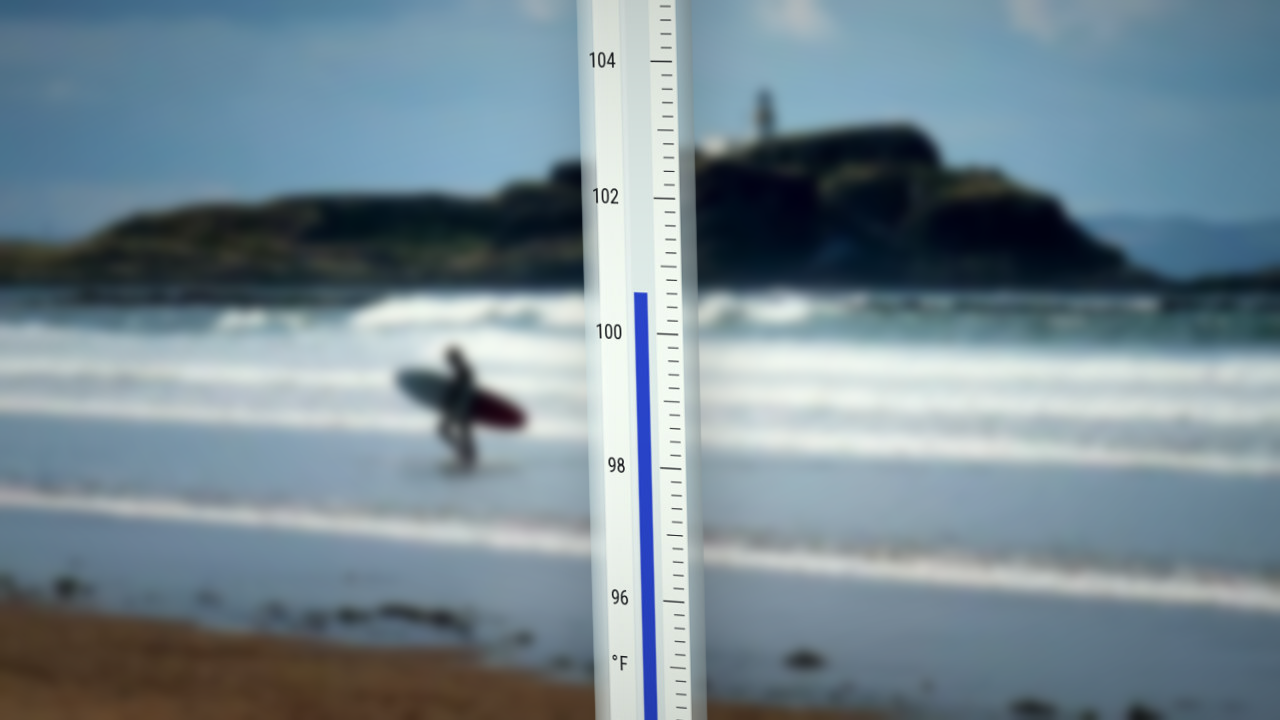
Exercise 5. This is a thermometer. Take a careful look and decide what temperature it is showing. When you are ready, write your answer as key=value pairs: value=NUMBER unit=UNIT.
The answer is value=100.6 unit=°F
